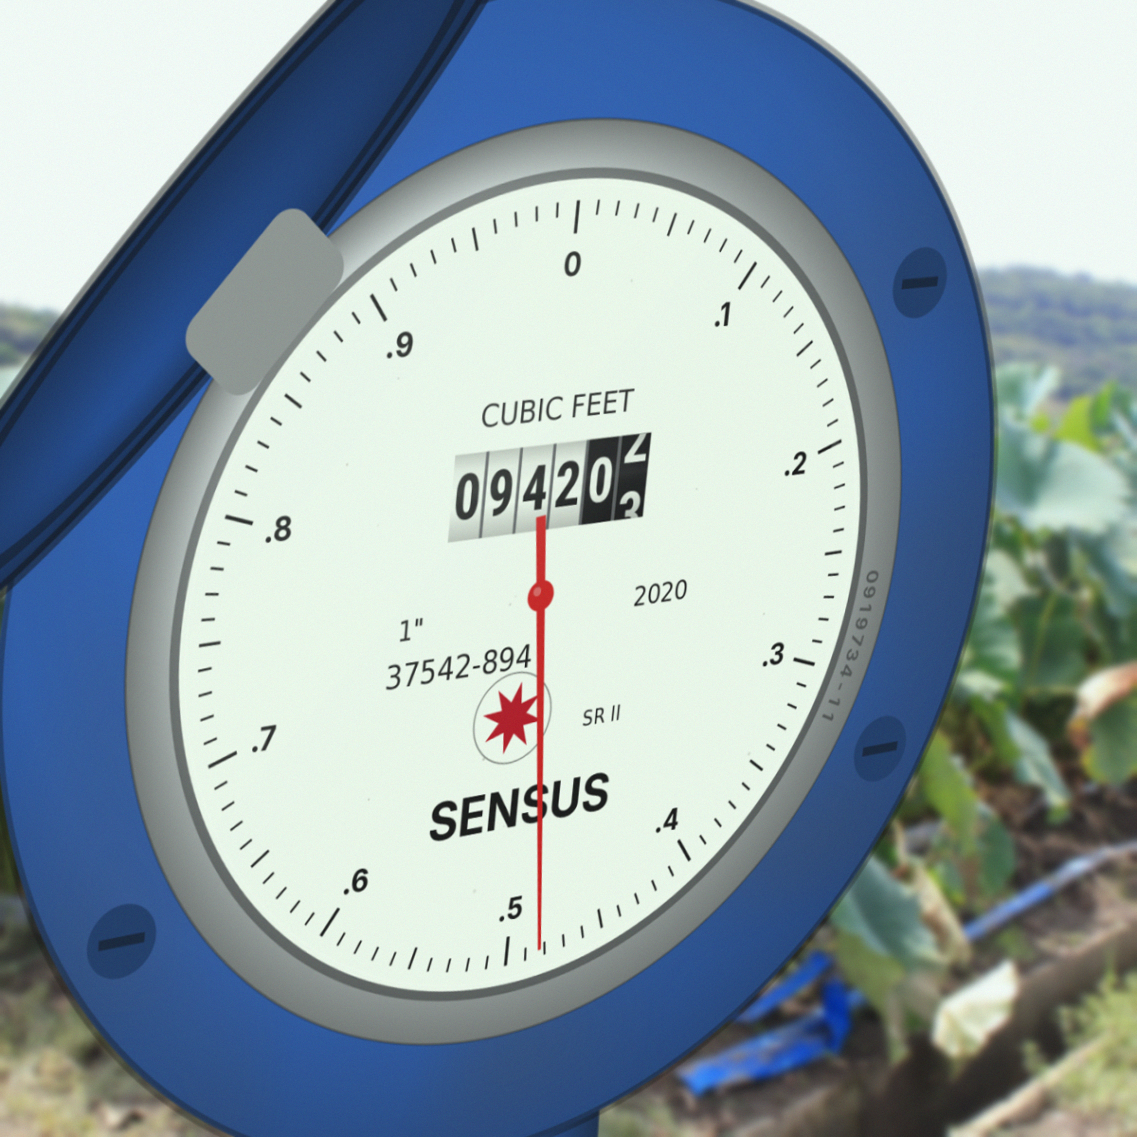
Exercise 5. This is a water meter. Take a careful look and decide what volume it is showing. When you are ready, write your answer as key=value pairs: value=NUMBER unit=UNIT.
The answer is value=94202.48 unit=ft³
